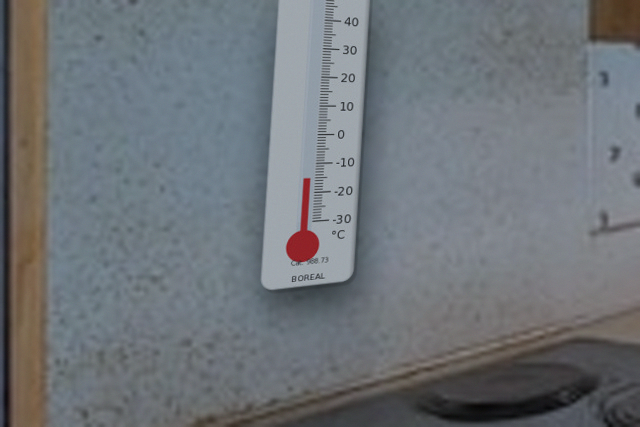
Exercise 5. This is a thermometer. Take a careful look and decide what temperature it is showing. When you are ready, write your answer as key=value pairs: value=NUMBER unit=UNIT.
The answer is value=-15 unit=°C
